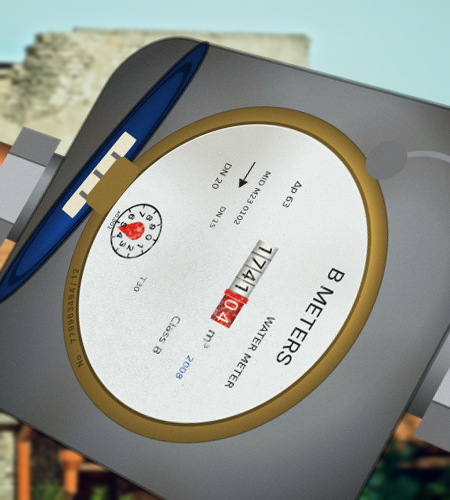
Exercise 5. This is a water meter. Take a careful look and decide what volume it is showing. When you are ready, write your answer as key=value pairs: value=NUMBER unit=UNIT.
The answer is value=1741.044 unit=m³
